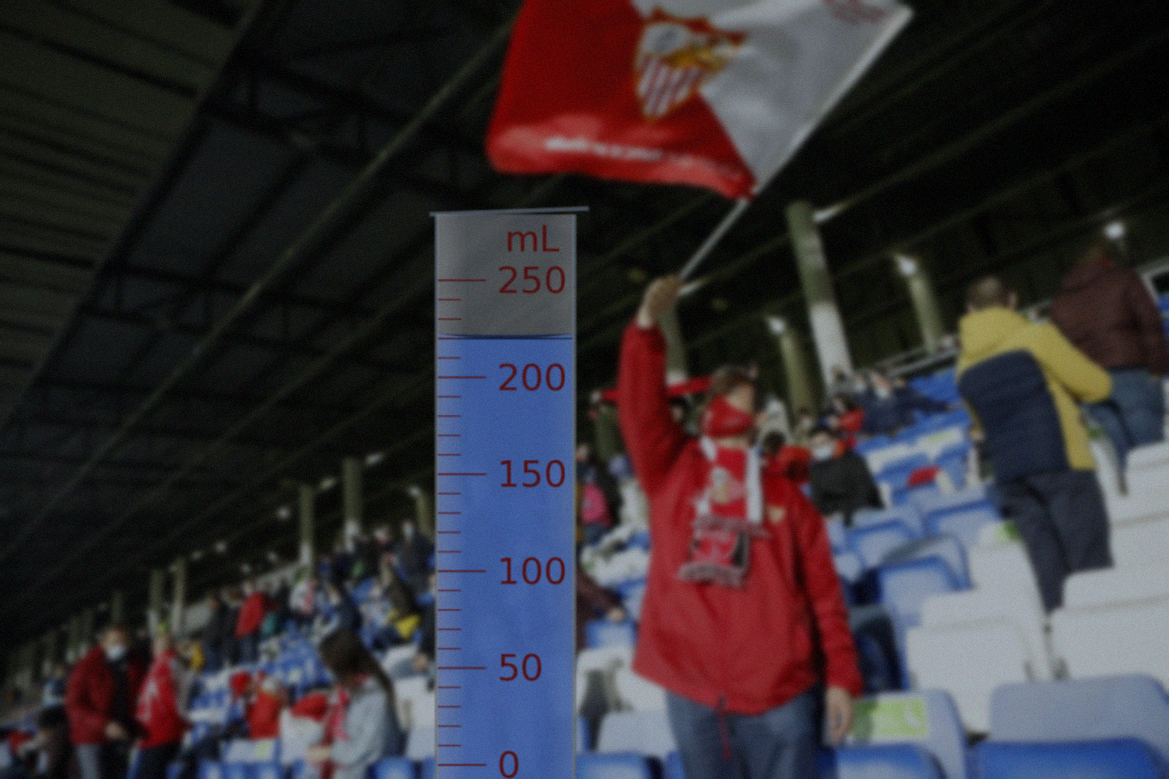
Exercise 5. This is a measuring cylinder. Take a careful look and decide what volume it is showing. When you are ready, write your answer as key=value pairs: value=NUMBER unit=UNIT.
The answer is value=220 unit=mL
